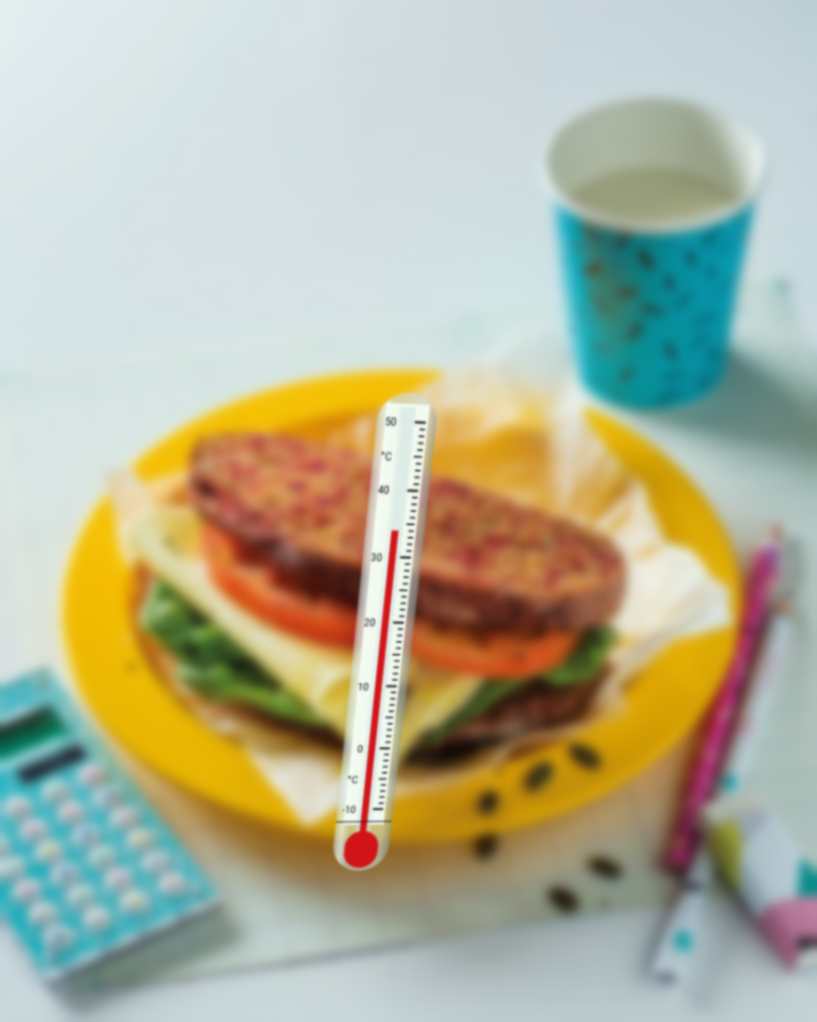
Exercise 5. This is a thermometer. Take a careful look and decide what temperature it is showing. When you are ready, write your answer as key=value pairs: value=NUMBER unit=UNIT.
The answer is value=34 unit=°C
